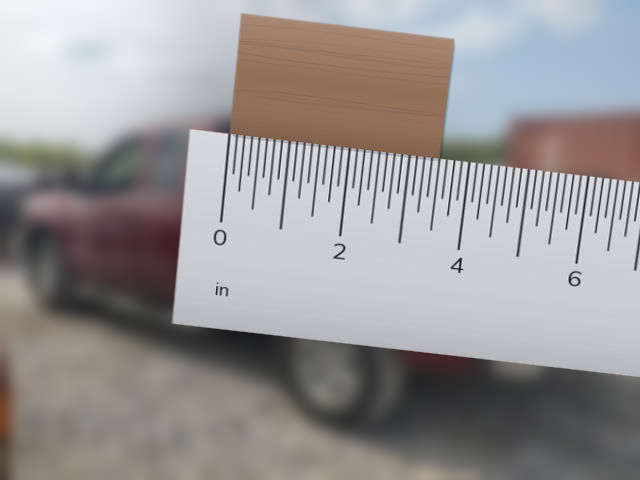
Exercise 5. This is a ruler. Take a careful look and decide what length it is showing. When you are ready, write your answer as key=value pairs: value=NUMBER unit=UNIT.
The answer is value=3.5 unit=in
